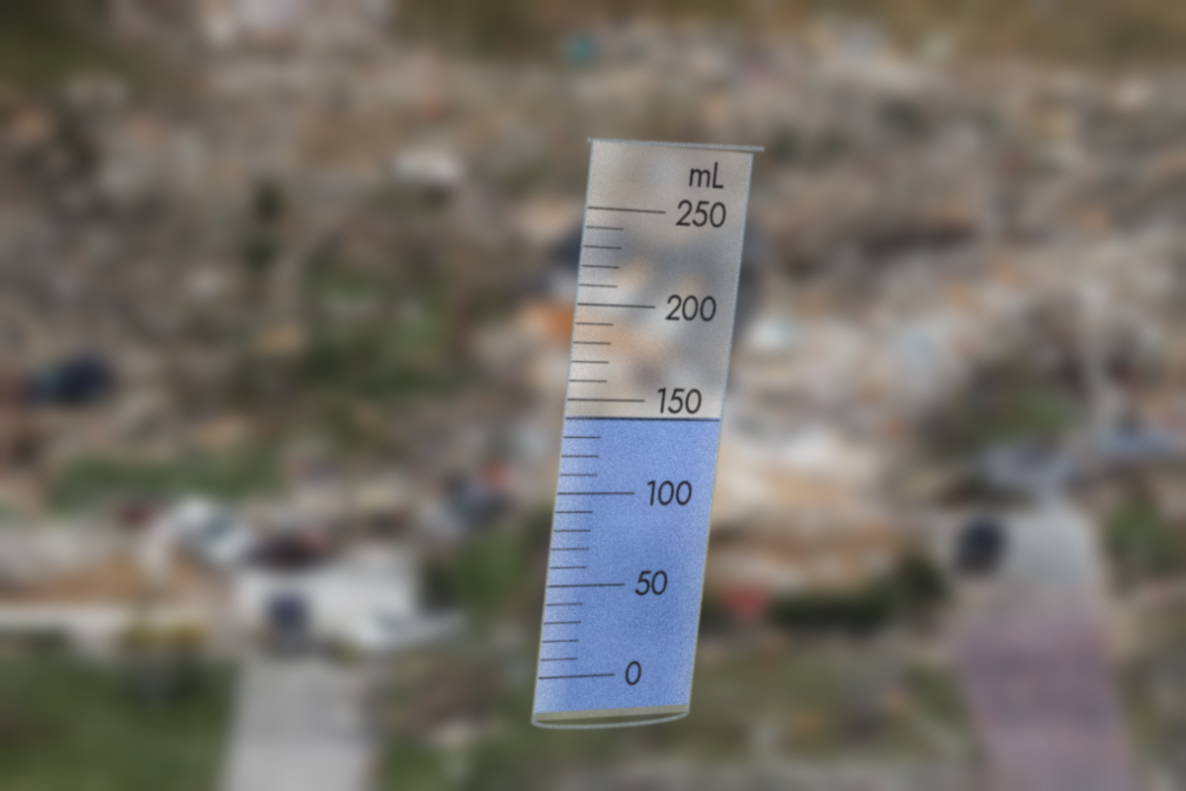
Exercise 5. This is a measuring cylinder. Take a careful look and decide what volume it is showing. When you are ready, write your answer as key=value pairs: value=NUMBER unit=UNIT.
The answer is value=140 unit=mL
